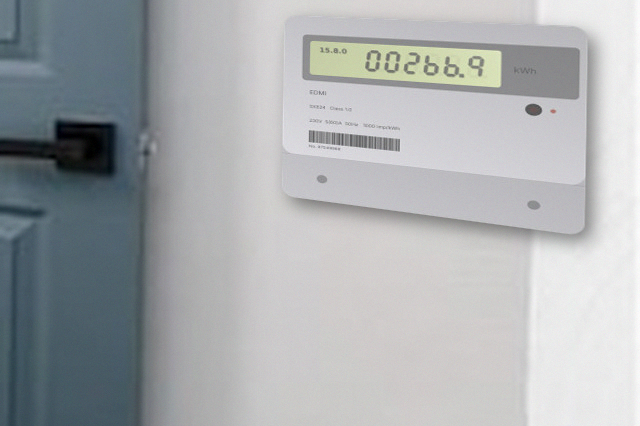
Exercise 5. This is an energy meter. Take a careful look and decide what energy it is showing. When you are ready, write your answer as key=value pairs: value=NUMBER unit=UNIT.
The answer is value=266.9 unit=kWh
